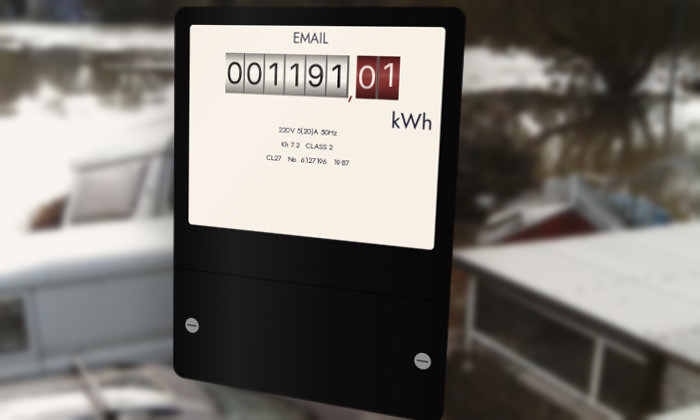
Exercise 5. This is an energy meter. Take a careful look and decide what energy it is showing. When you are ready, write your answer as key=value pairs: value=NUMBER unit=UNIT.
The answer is value=1191.01 unit=kWh
